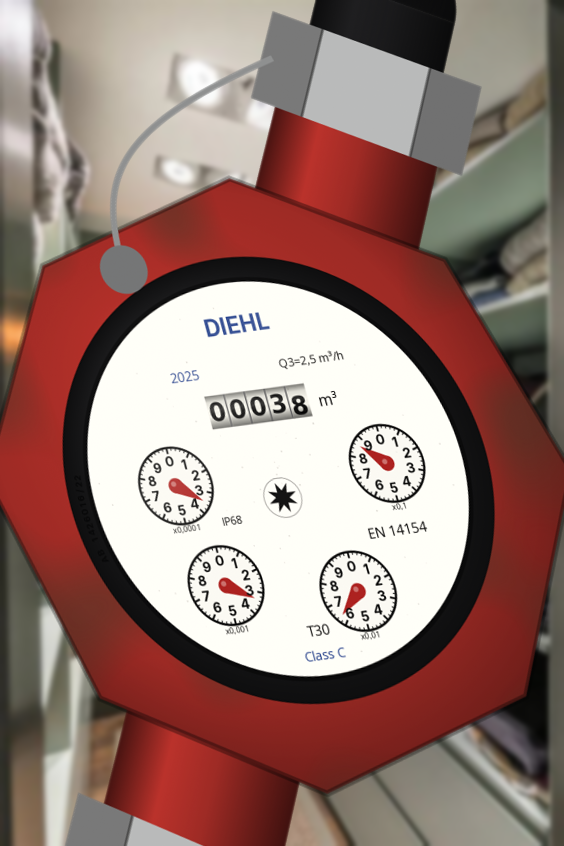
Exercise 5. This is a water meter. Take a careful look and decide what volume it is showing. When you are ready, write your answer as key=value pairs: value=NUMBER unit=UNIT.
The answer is value=37.8633 unit=m³
